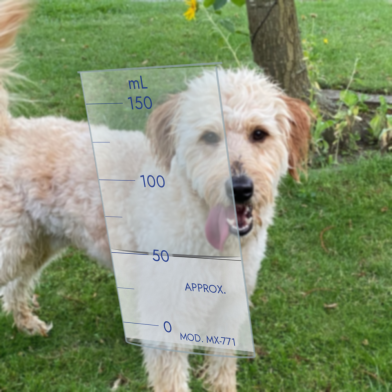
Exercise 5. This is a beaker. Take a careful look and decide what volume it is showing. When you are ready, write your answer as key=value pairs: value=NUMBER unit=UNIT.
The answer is value=50 unit=mL
